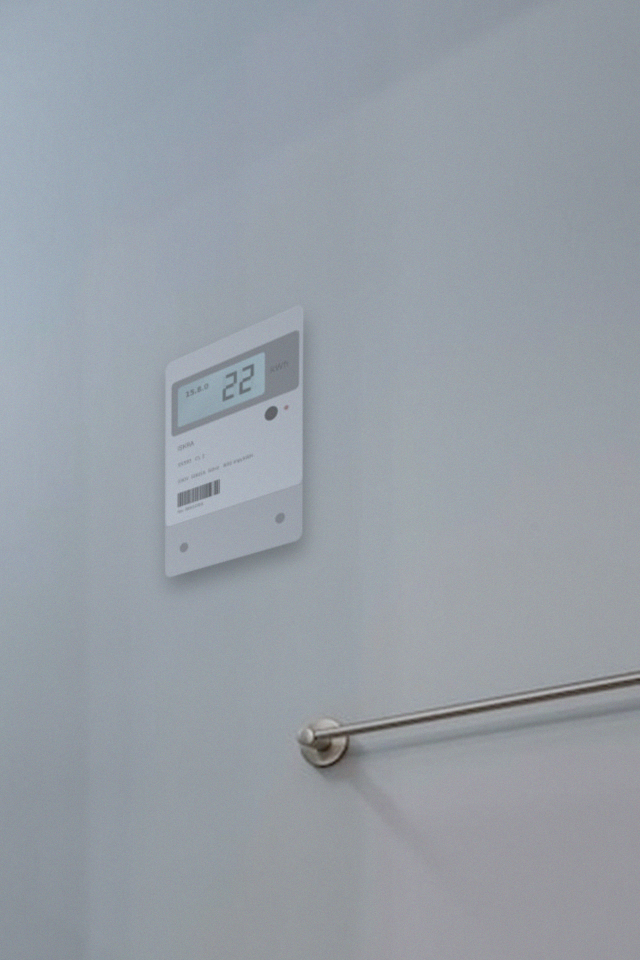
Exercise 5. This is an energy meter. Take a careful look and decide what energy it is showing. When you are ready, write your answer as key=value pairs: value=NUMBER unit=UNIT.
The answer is value=22 unit=kWh
